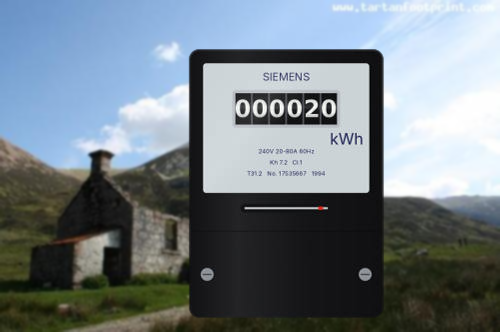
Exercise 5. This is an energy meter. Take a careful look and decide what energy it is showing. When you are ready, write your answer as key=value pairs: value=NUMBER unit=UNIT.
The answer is value=20 unit=kWh
